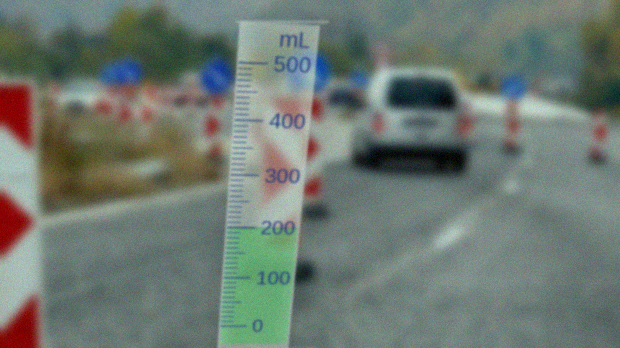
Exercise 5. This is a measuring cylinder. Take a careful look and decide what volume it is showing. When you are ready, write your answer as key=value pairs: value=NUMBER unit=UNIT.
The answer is value=200 unit=mL
